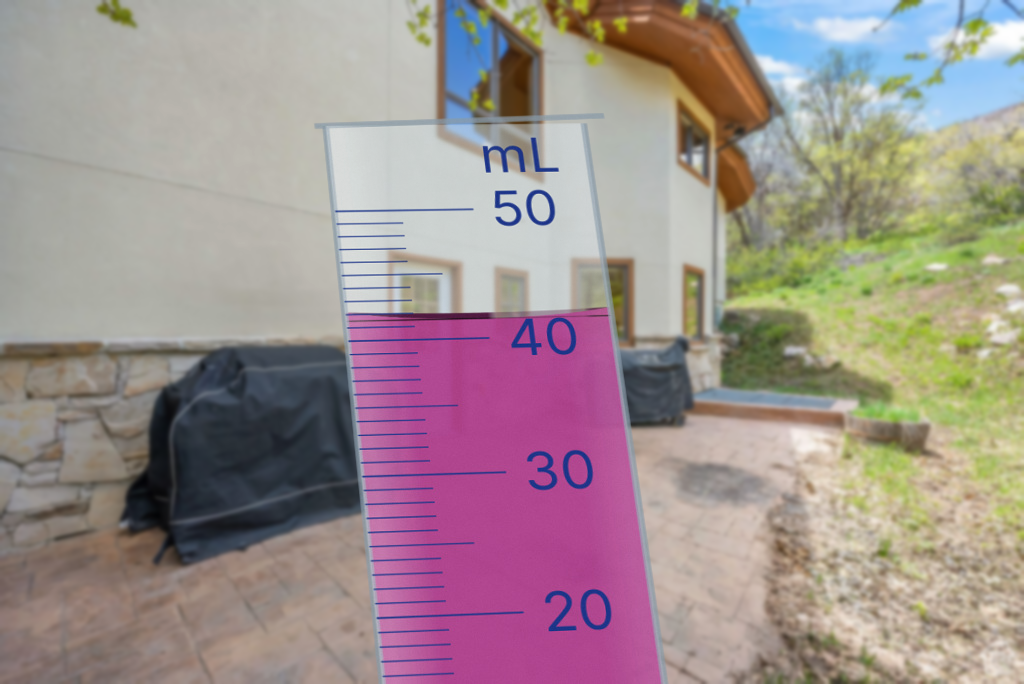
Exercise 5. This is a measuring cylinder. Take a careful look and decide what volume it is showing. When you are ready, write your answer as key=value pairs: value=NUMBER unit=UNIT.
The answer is value=41.5 unit=mL
